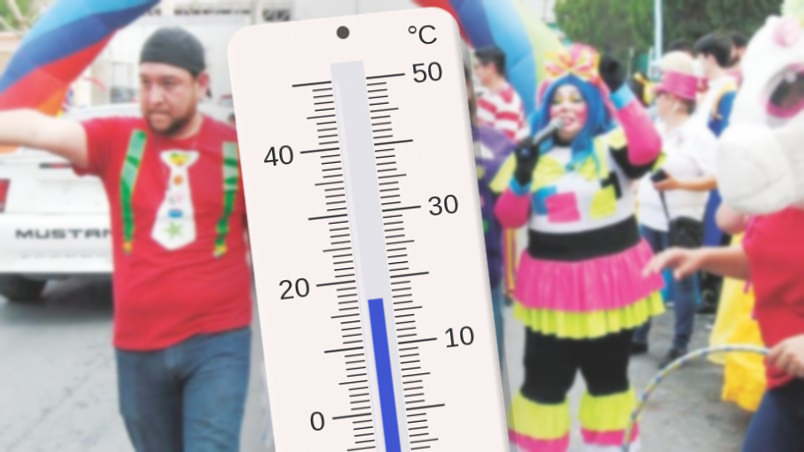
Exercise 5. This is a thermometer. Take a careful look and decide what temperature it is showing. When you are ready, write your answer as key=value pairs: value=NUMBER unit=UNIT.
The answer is value=17 unit=°C
